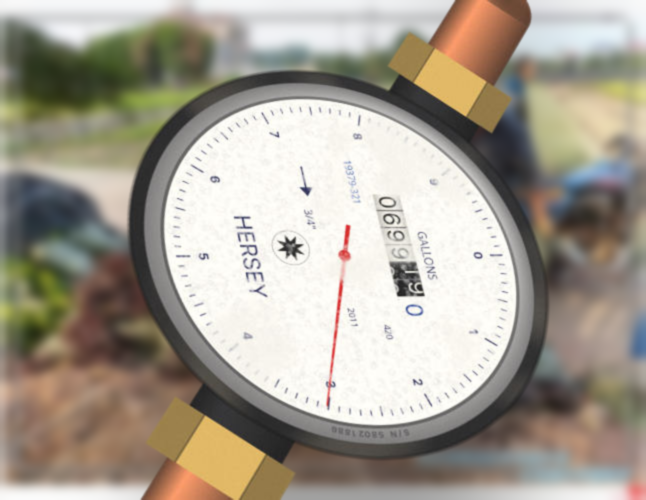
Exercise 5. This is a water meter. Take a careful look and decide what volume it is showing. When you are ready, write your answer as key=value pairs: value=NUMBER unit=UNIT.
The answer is value=699193.0 unit=gal
